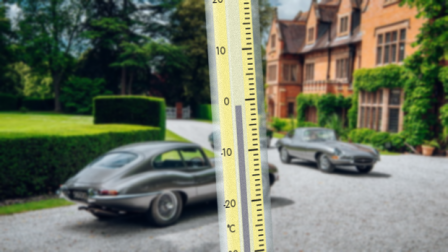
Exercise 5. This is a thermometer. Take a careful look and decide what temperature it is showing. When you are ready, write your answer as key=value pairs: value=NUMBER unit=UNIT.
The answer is value=-1 unit=°C
